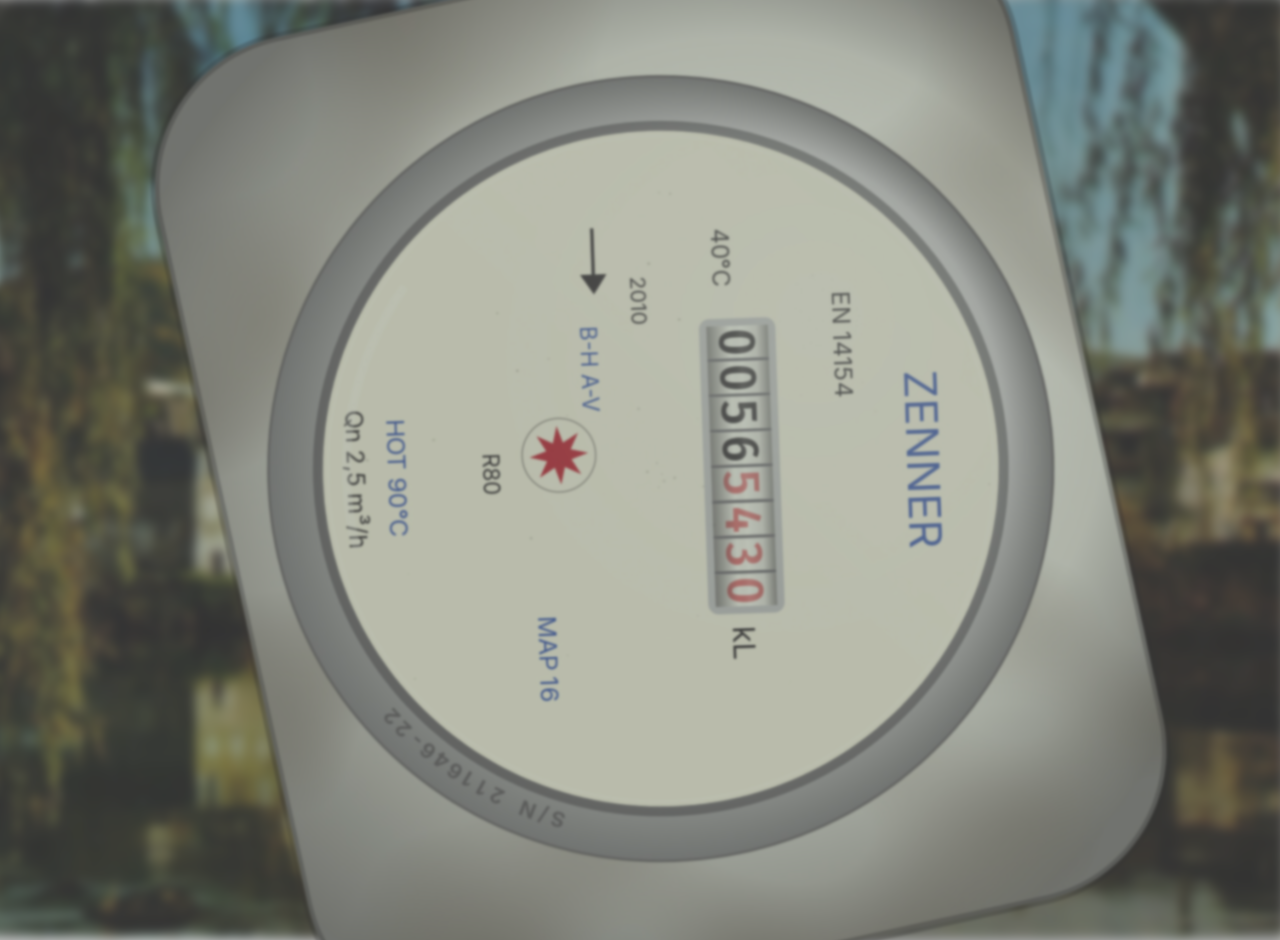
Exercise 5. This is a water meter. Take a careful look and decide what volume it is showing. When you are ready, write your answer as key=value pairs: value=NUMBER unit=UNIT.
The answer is value=56.5430 unit=kL
